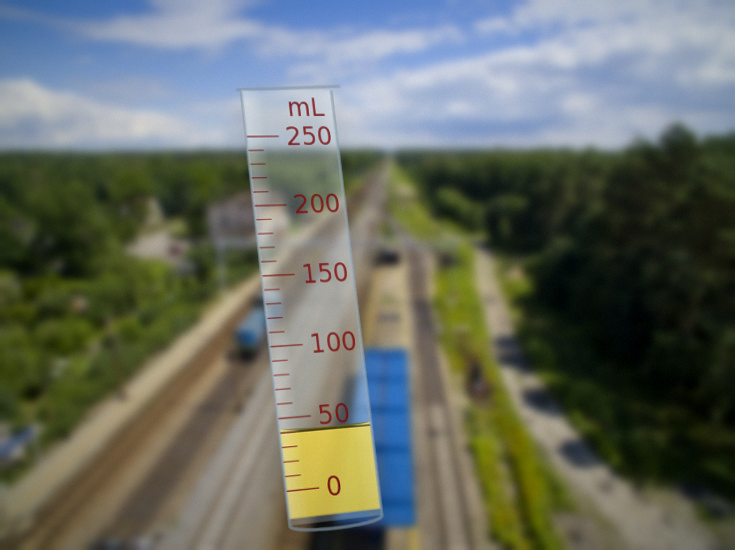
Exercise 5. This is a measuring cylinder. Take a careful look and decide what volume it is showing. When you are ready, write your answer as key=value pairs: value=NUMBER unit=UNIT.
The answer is value=40 unit=mL
